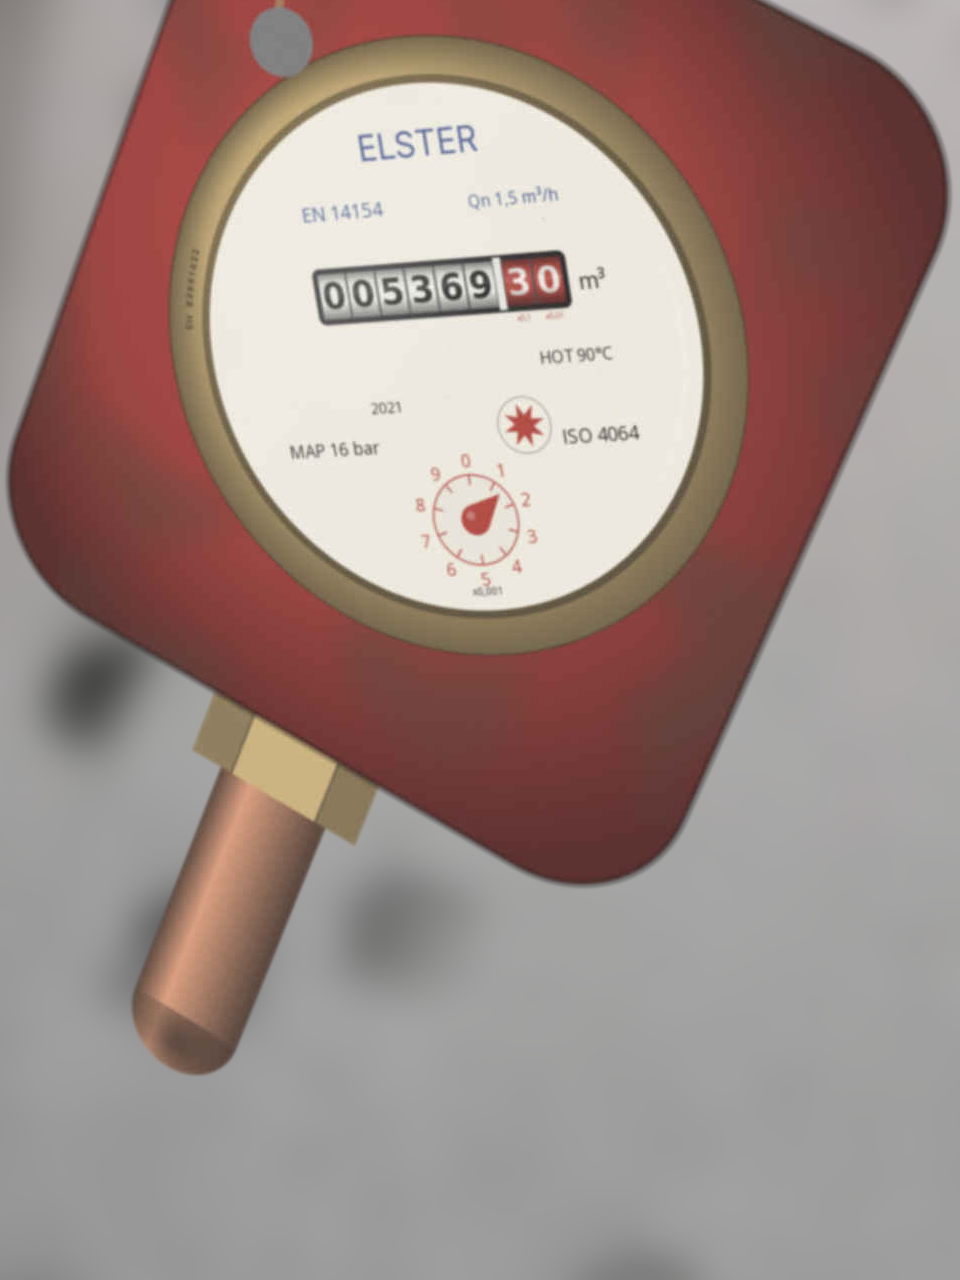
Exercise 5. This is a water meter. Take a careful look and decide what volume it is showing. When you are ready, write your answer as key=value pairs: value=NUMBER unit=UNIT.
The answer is value=5369.301 unit=m³
